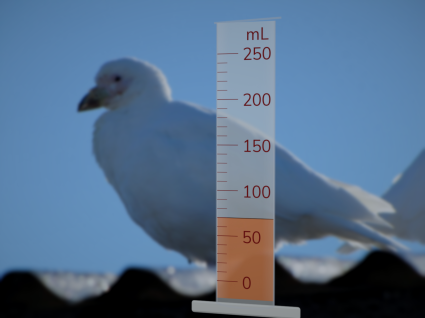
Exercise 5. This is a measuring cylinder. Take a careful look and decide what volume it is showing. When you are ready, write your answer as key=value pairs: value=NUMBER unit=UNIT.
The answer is value=70 unit=mL
